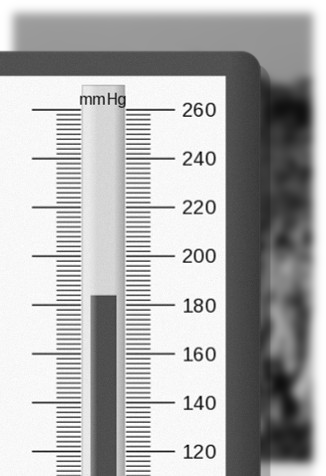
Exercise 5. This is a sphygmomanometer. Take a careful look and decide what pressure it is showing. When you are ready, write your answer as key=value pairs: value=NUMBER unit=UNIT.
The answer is value=184 unit=mmHg
